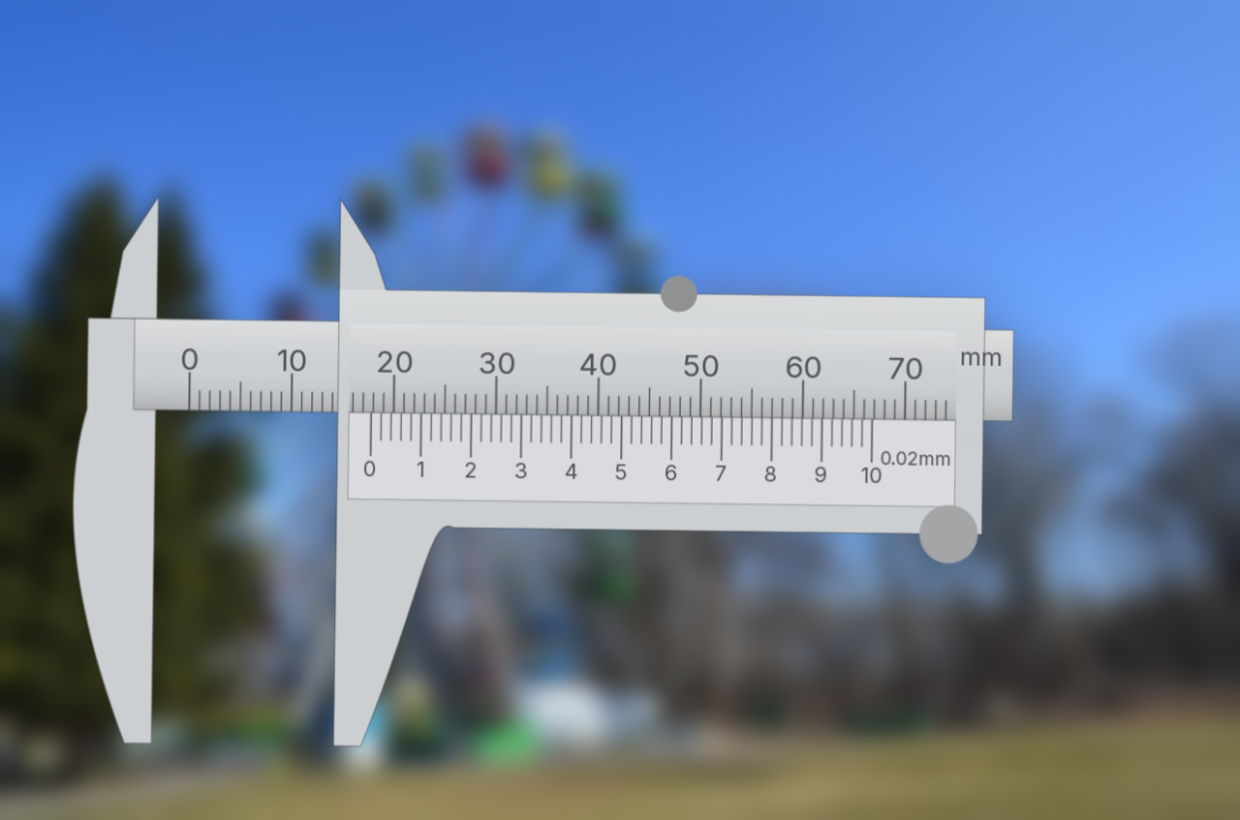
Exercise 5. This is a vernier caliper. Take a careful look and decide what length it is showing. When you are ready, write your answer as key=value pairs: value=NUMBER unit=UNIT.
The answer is value=17.8 unit=mm
